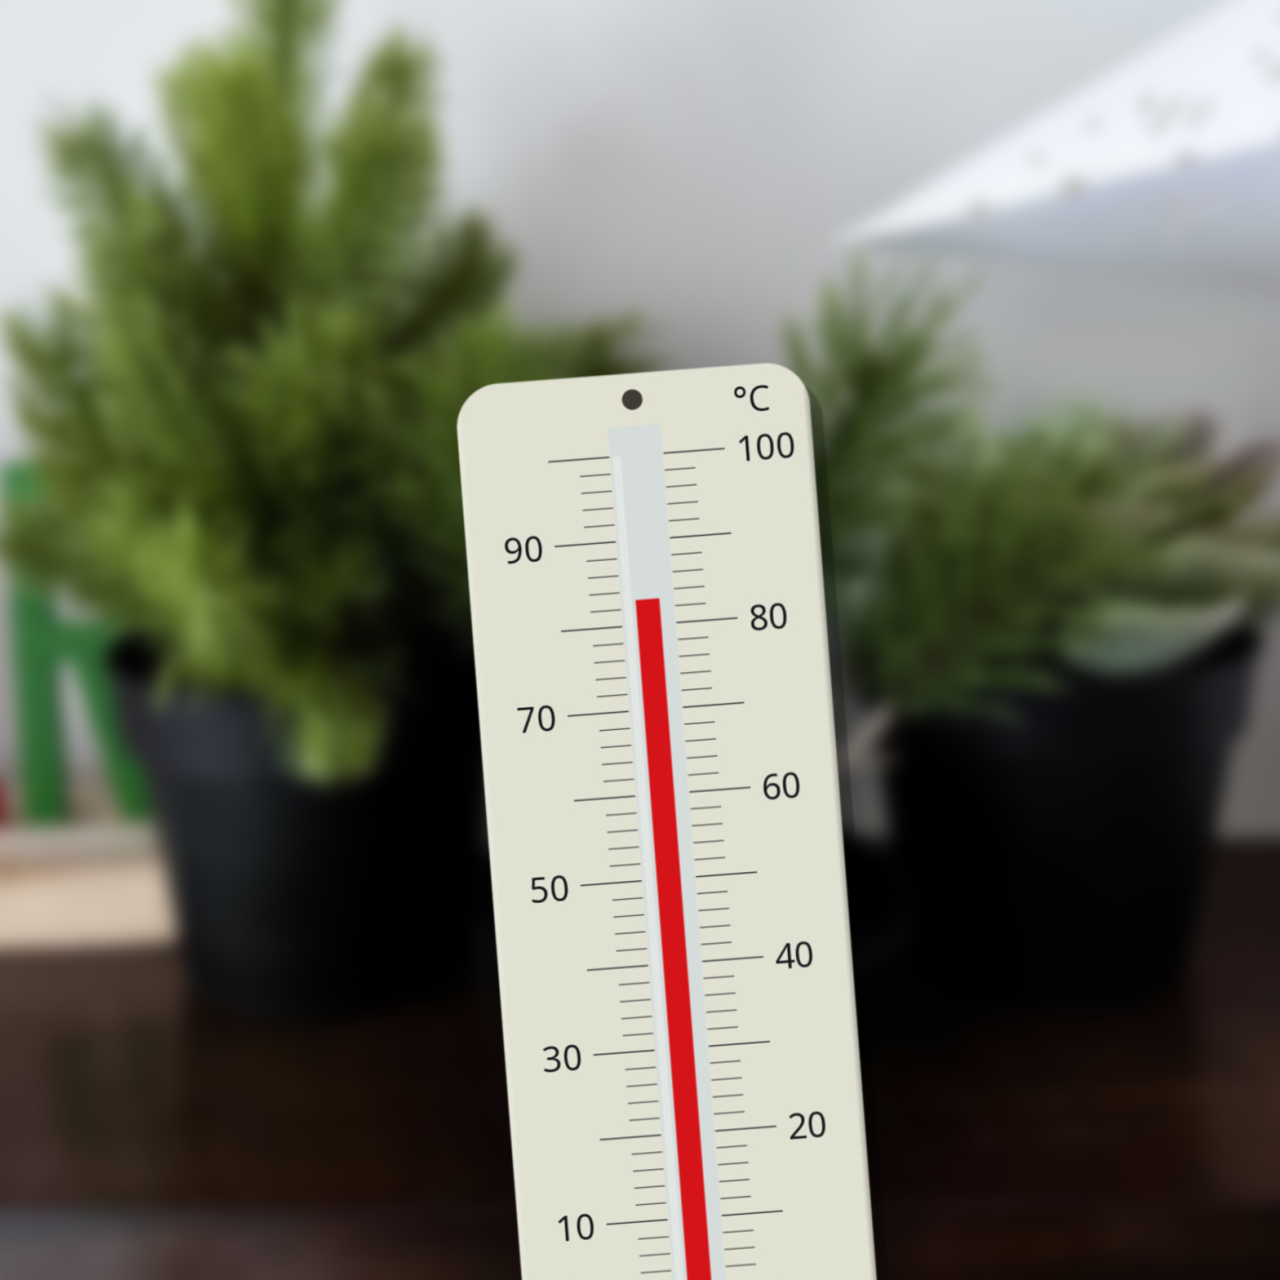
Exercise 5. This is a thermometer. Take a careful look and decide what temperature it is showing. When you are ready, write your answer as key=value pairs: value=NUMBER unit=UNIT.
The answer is value=83 unit=°C
